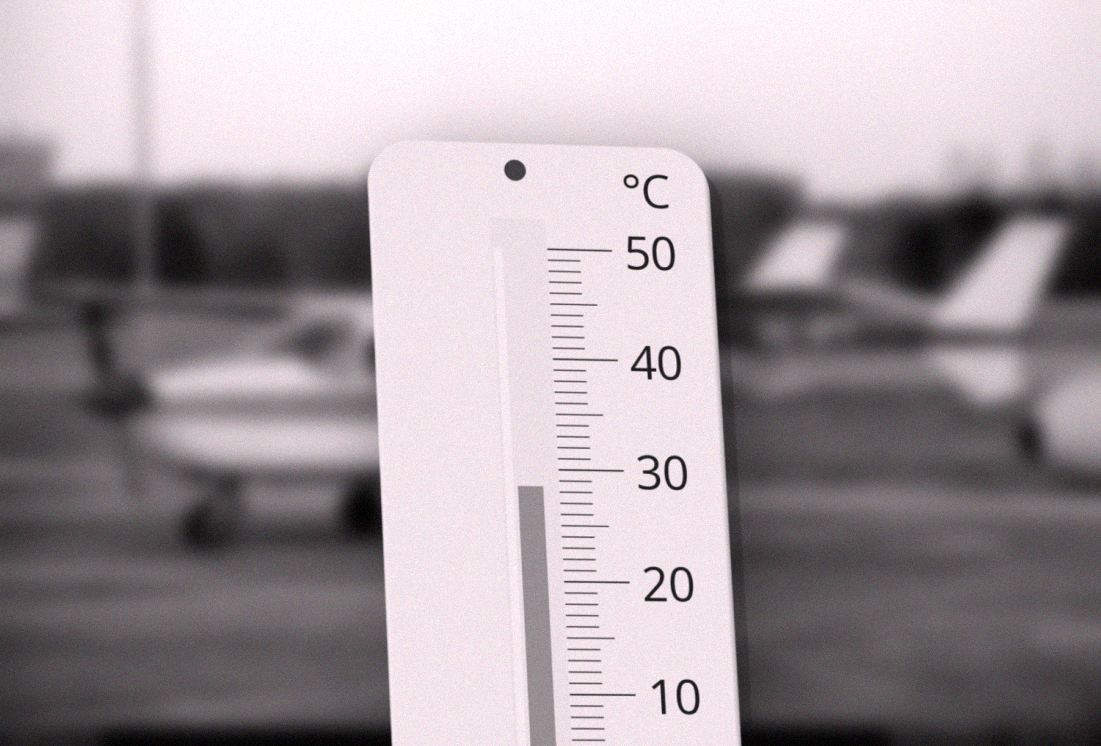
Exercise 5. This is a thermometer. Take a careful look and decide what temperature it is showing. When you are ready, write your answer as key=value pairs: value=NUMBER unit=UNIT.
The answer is value=28.5 unit=°C
